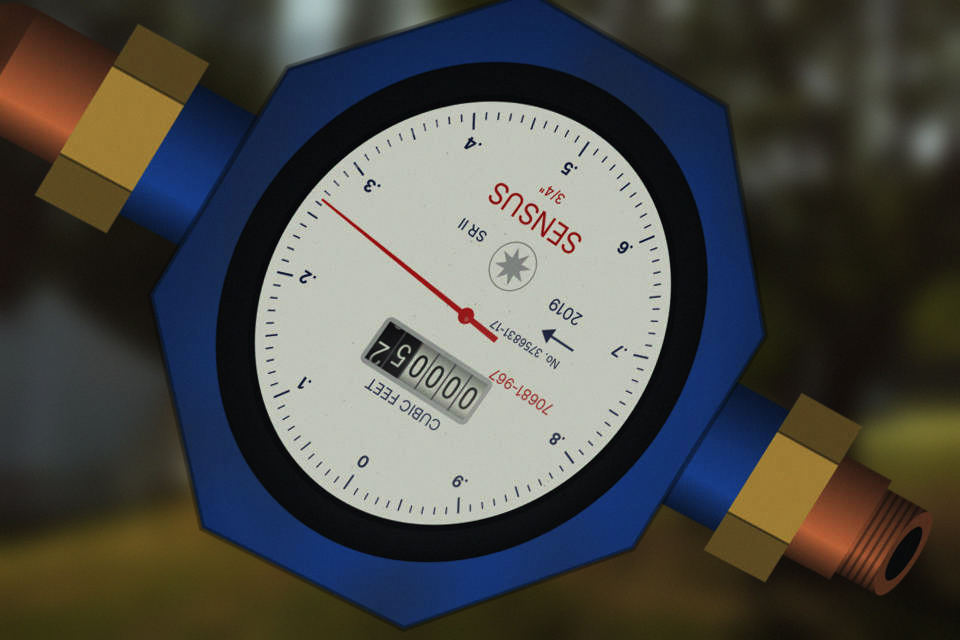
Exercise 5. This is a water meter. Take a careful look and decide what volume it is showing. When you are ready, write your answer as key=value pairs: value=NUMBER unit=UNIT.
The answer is value=52.26 unit=ft³
